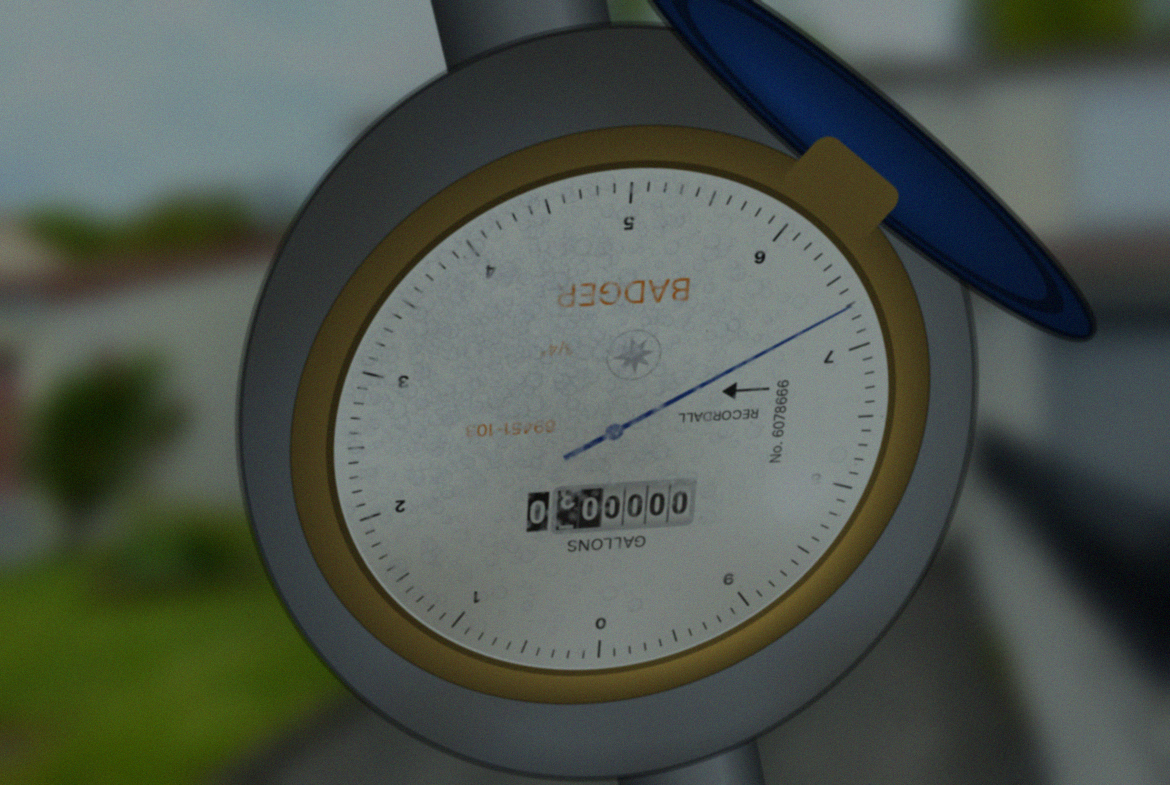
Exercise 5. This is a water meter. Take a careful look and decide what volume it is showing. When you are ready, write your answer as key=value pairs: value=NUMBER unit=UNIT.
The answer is value=26.7 unit=gal
